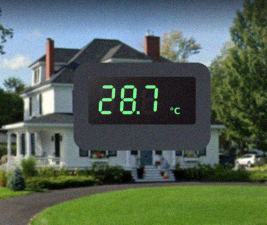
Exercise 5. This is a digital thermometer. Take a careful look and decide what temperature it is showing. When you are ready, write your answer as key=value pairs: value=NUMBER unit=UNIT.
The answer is value=28.7 unit=°C
